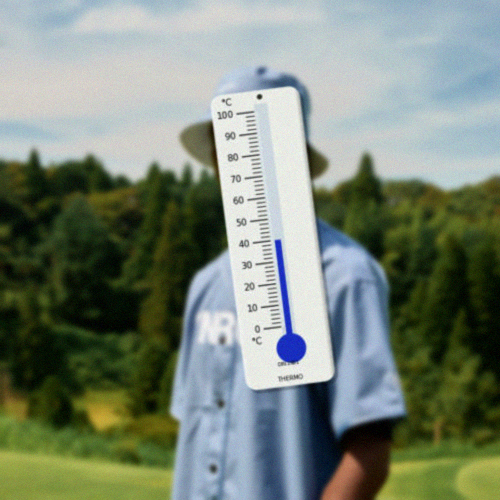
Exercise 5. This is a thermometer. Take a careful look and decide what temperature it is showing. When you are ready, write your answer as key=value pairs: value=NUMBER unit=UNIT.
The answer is value=40 unit=°C
